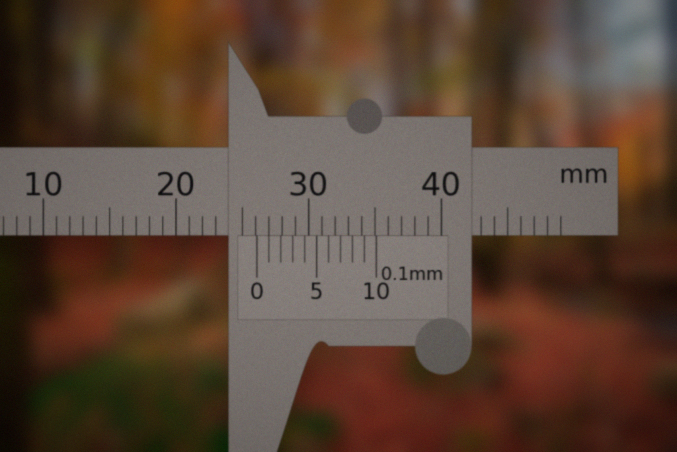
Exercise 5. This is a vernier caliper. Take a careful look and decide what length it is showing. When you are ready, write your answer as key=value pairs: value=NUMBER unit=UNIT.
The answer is value=26.1 unit=mm
